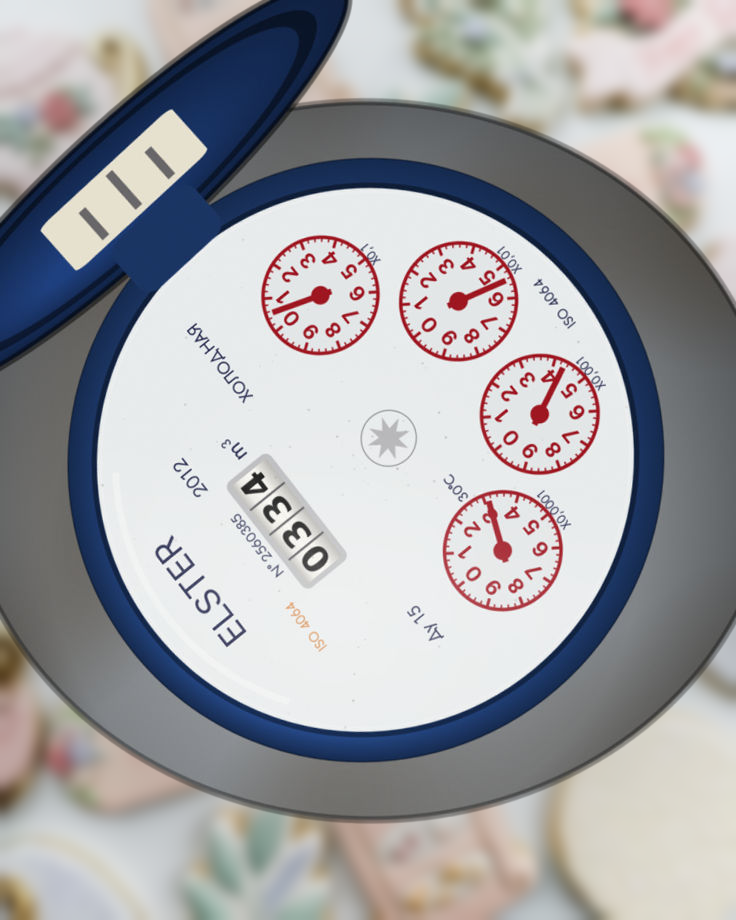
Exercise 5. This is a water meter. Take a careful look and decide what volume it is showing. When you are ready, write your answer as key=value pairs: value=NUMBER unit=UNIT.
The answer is value=334.0543 unit=m³
